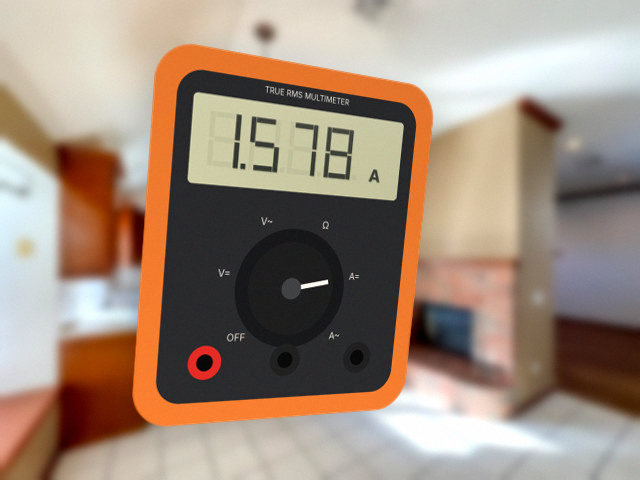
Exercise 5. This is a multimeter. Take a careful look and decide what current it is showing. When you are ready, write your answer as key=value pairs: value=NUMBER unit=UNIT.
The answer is value=1.578 unit=A
